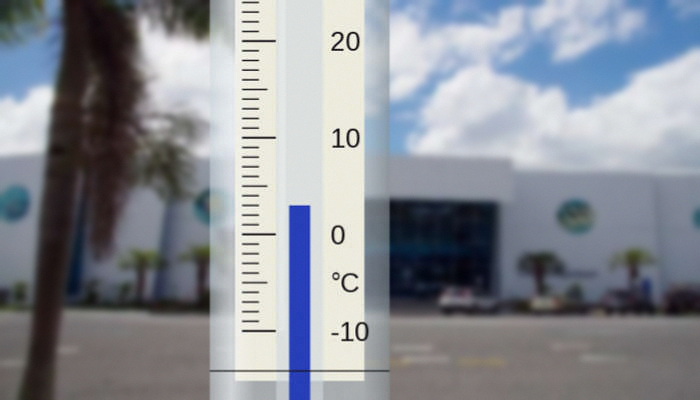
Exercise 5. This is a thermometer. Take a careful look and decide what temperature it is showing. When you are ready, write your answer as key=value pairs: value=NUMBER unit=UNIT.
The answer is value=3 unit=°C
